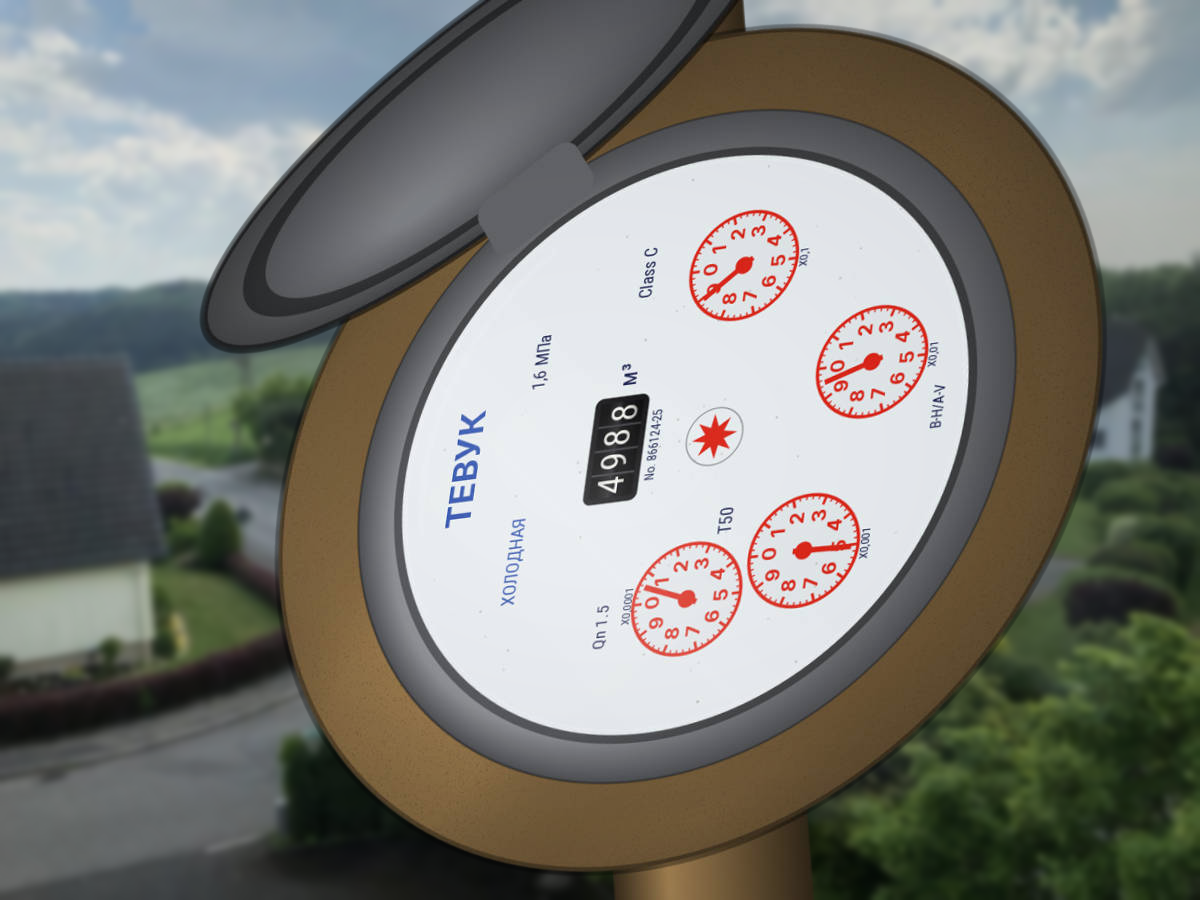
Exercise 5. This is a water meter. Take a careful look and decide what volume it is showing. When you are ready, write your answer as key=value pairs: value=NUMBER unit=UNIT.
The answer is value=4987.8950 unit=m³
